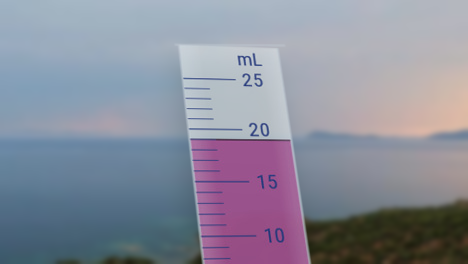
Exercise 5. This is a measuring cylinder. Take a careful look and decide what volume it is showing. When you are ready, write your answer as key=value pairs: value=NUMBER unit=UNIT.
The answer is value=19 unit=mL
